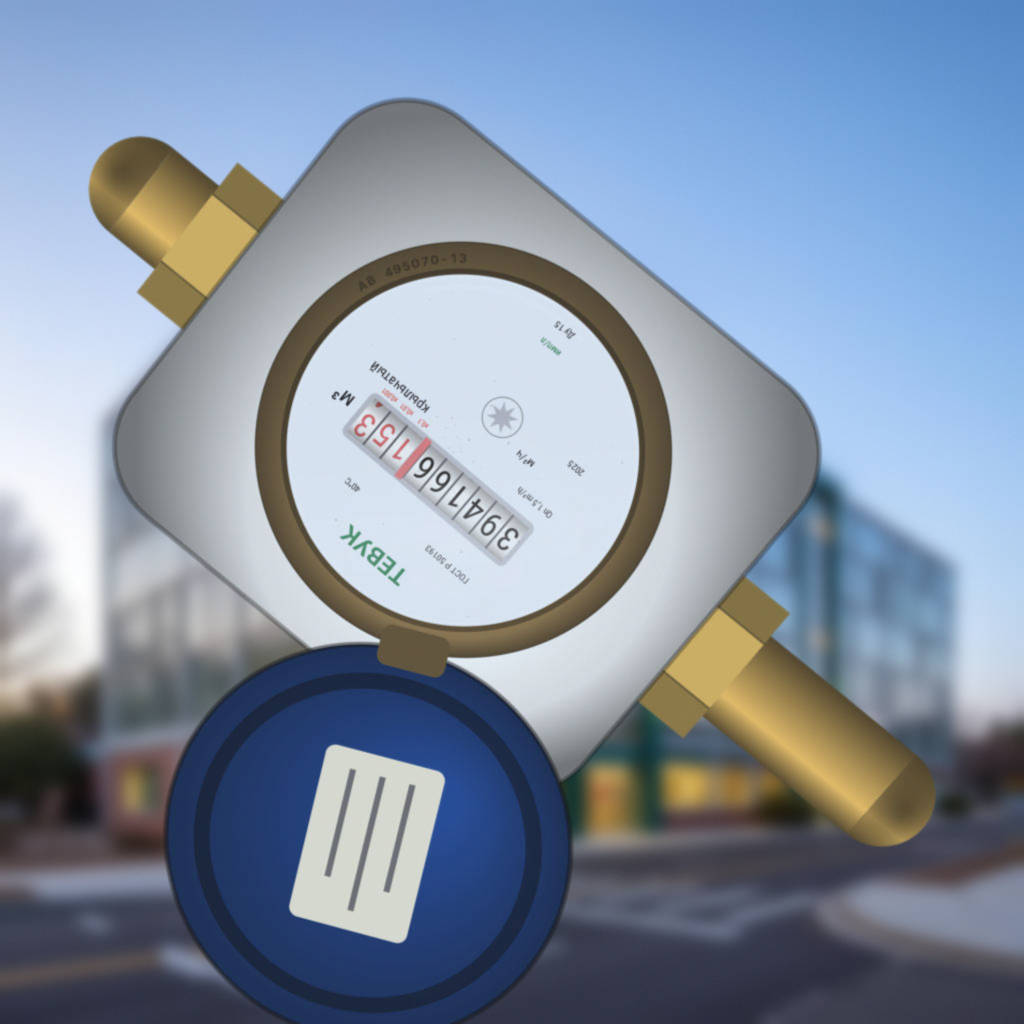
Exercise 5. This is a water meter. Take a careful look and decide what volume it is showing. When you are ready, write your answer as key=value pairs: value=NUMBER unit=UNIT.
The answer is value=394166.153 unit=m³
